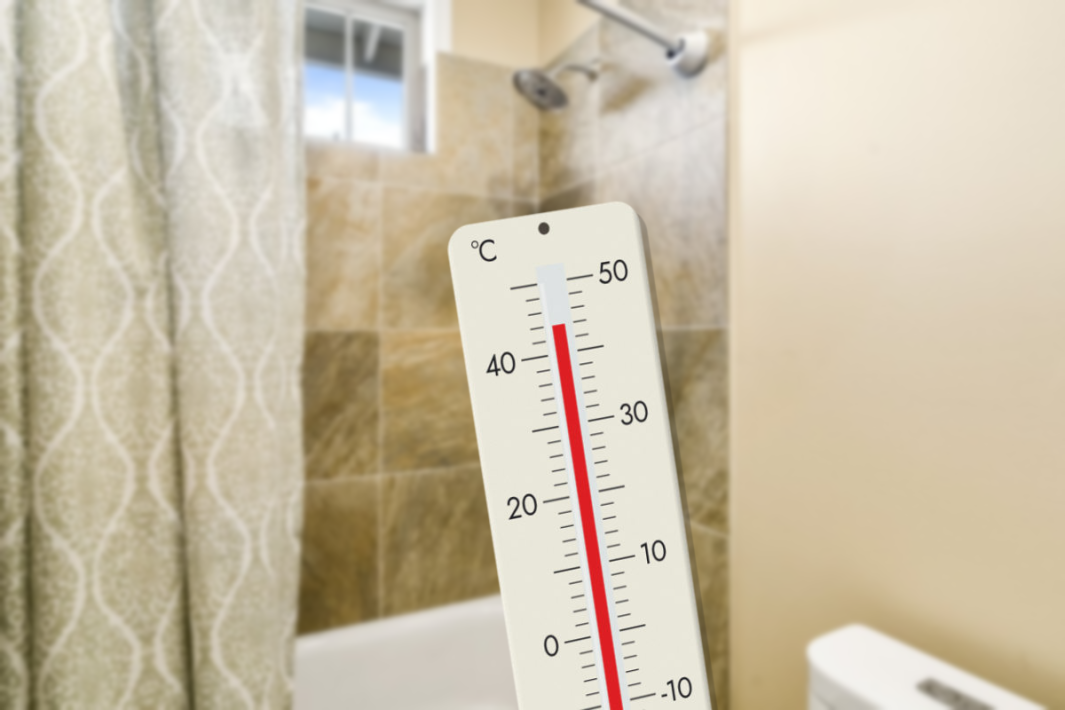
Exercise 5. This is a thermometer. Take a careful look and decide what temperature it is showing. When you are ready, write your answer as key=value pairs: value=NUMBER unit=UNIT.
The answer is value=44 unit=°C
